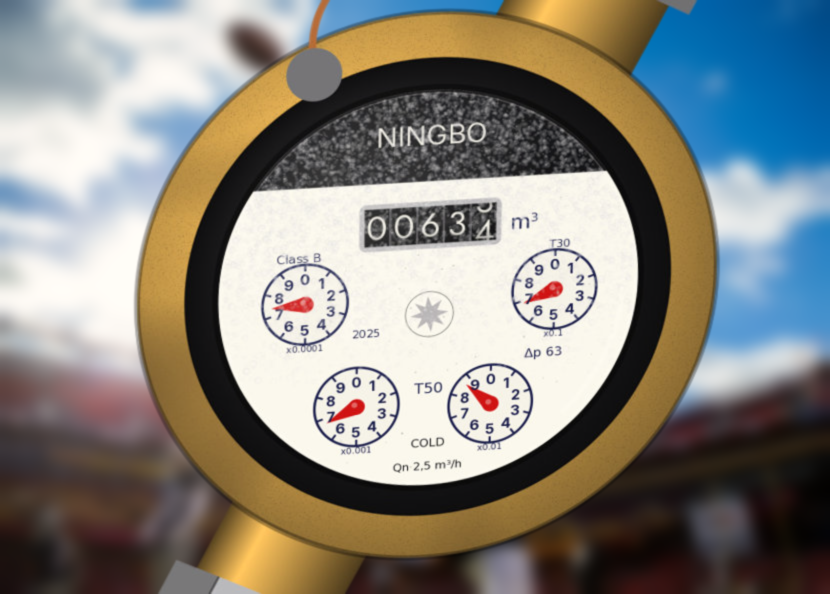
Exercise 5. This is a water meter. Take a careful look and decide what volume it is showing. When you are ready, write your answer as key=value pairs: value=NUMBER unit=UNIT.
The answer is value=633.6867 unit=m³
